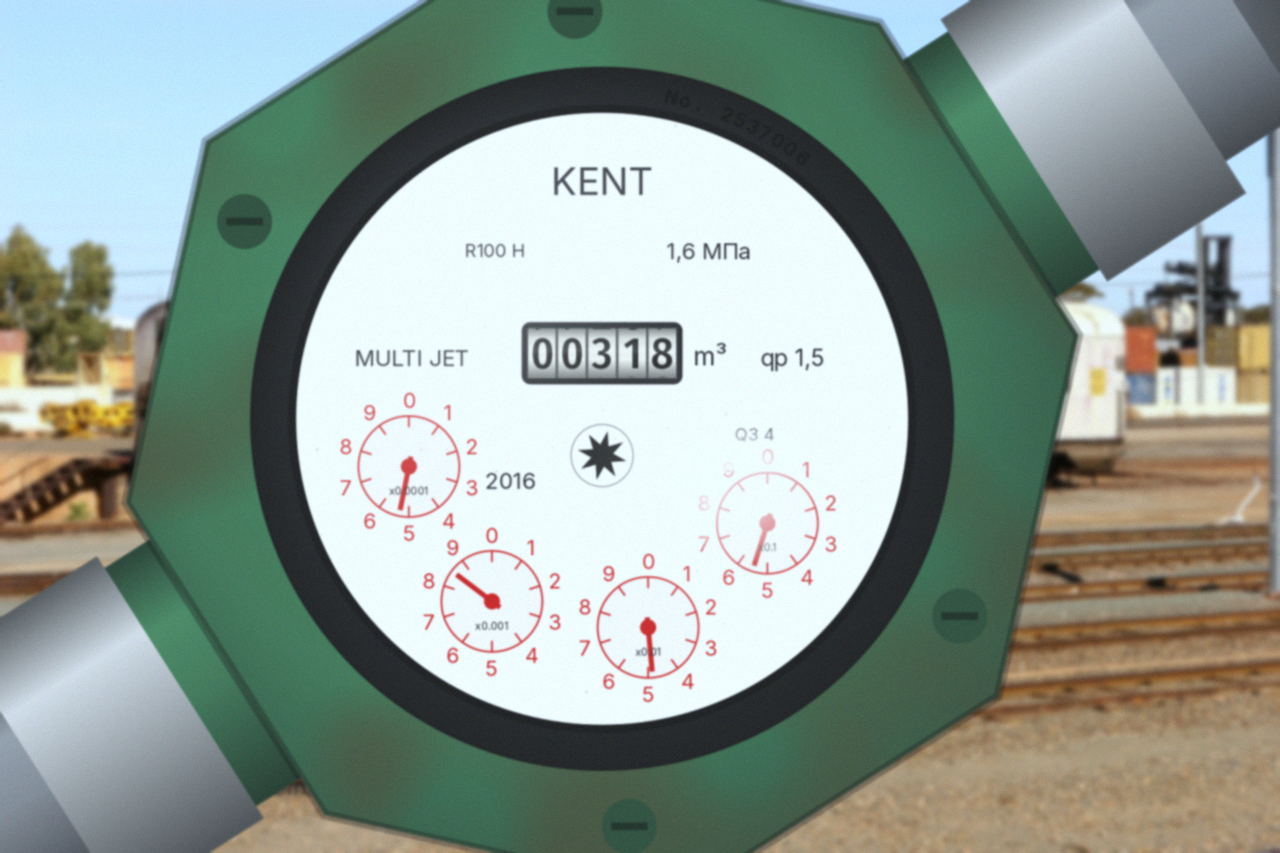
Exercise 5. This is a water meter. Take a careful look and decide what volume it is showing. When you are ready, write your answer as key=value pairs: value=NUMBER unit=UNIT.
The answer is value=318.5485 unit=m³
